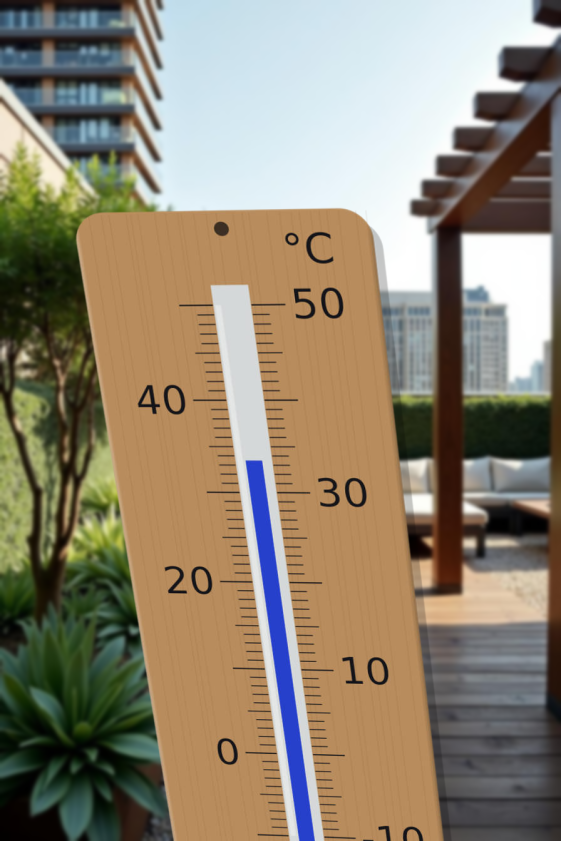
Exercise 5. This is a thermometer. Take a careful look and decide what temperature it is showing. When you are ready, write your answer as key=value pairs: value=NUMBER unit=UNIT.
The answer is value=33.5 unit=°C
